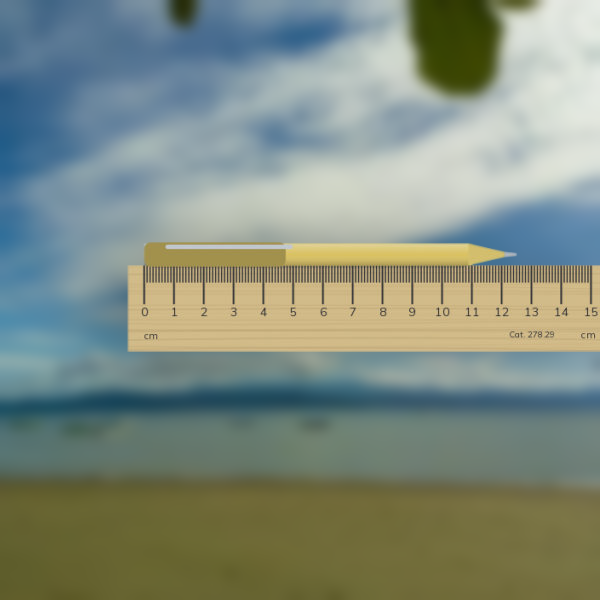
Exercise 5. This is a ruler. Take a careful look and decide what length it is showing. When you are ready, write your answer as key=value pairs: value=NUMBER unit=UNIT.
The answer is value=12.5 unit=cm
